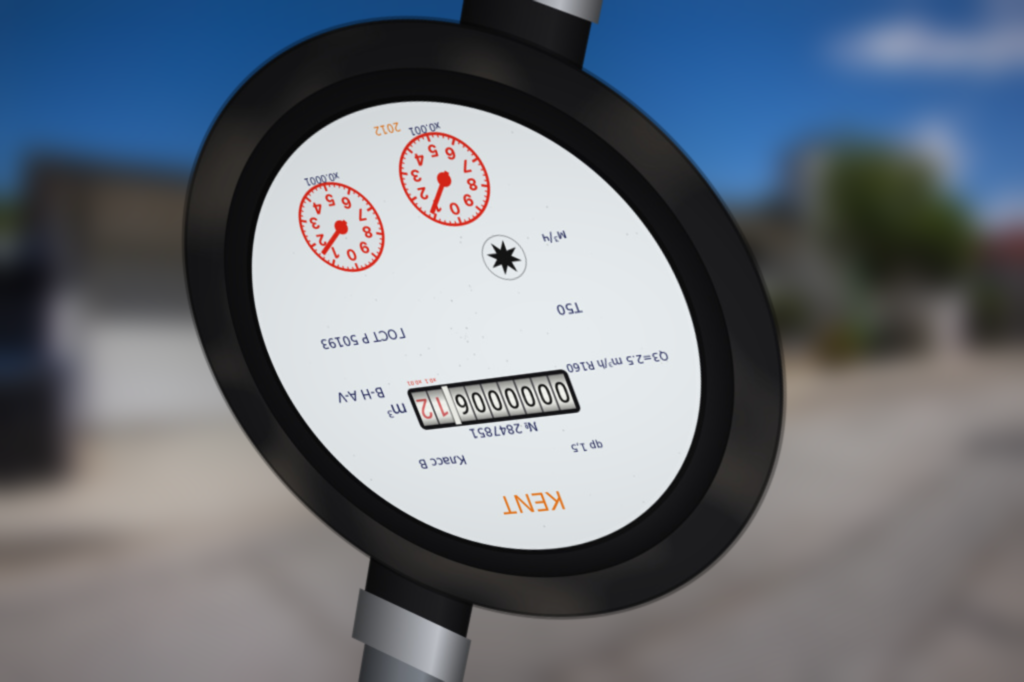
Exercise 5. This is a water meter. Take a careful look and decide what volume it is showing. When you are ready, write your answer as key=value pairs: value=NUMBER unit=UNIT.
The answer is value=6.1211 unit=m³
